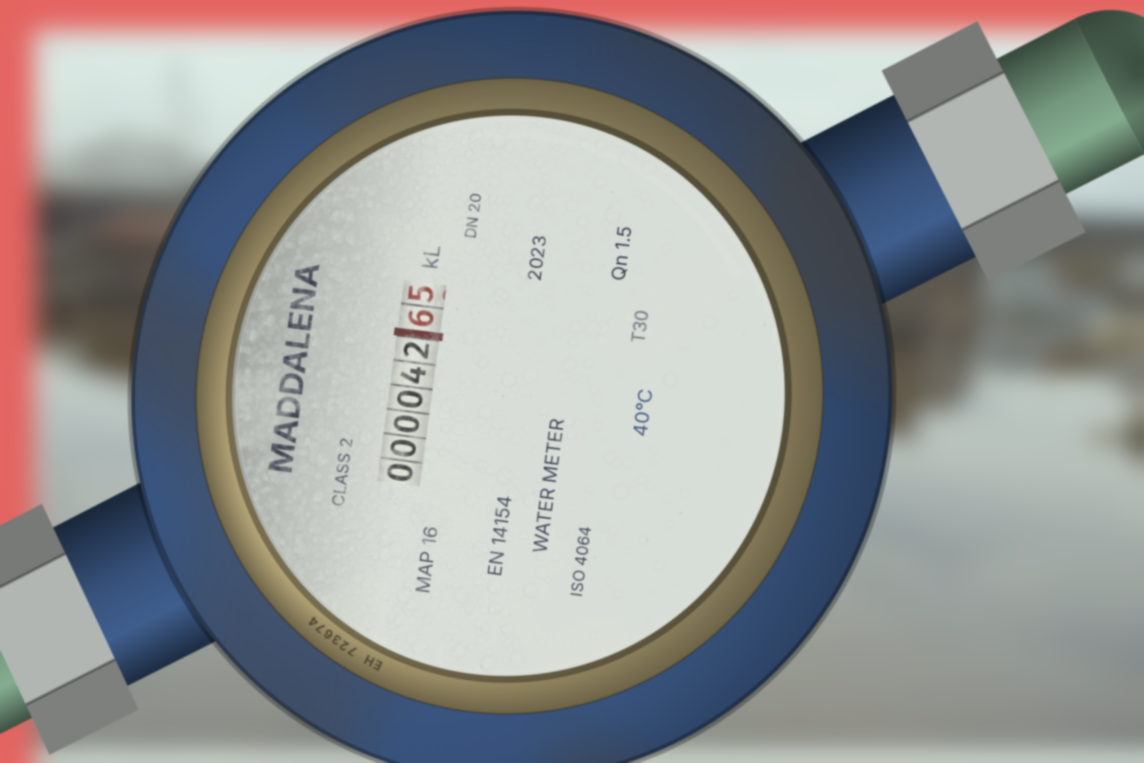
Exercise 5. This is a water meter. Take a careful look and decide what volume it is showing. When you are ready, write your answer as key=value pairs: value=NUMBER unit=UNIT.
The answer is value=42.65 unit=kL
